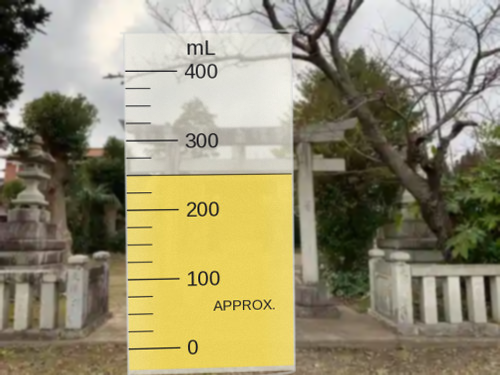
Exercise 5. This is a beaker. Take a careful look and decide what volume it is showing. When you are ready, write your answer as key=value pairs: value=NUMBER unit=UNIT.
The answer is value=250 unit=mL
